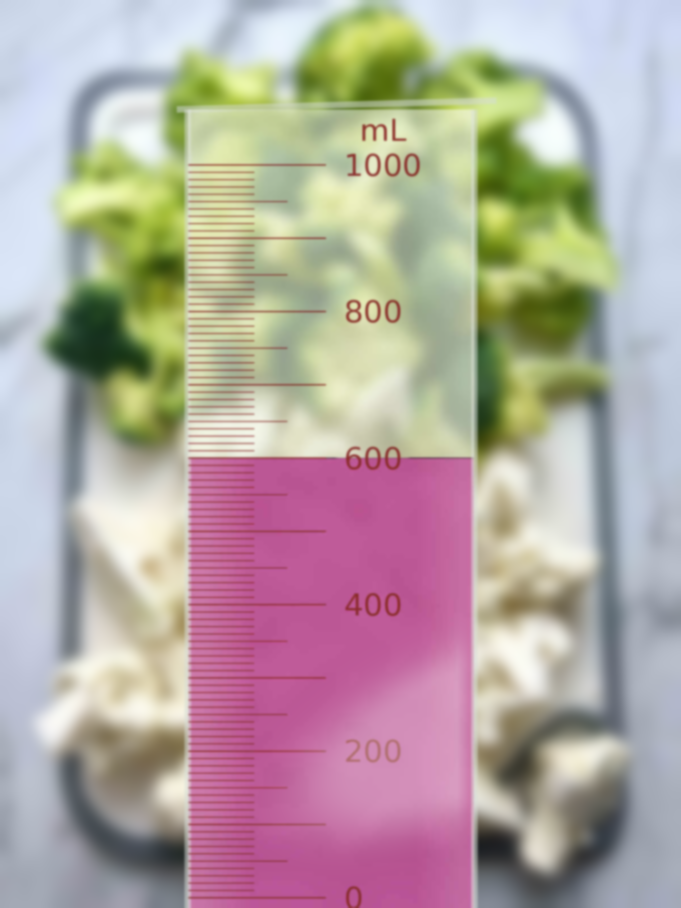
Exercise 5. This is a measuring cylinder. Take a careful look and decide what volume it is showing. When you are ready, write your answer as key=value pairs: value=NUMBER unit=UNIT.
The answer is value=600 unit=mL
